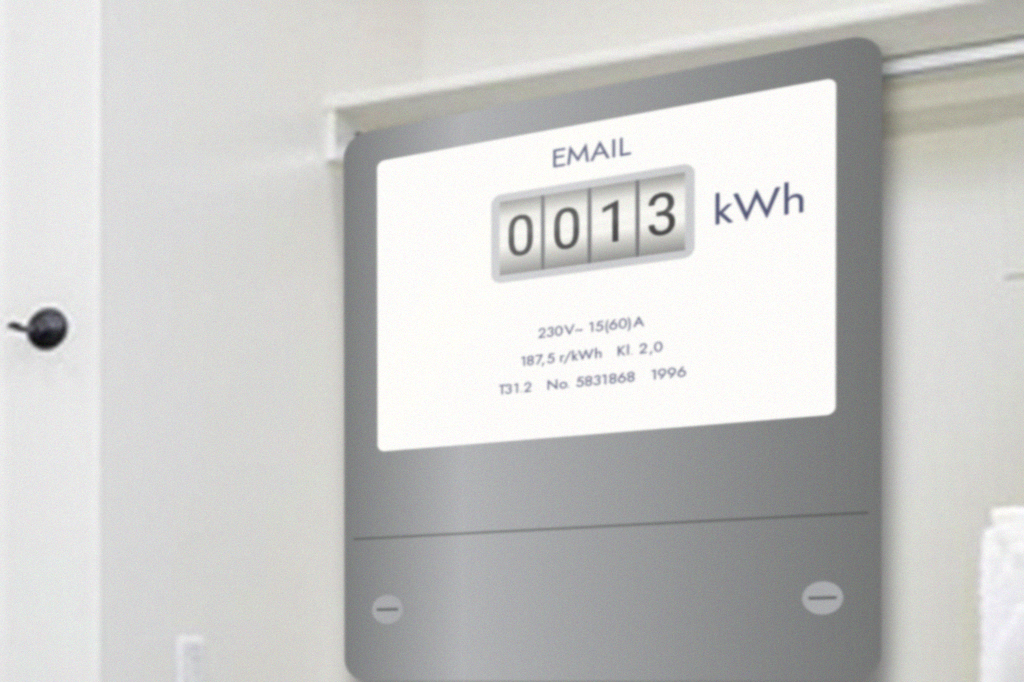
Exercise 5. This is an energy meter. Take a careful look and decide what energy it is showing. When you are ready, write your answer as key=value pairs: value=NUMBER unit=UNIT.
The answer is value=13 unit=kWh
